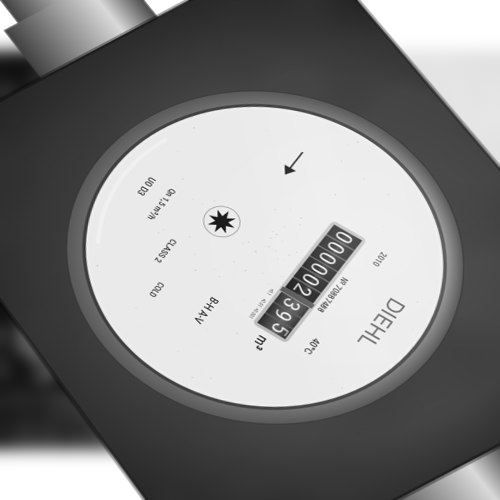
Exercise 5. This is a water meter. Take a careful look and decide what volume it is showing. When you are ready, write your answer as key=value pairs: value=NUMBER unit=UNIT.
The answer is value=2.395 unit=m³
